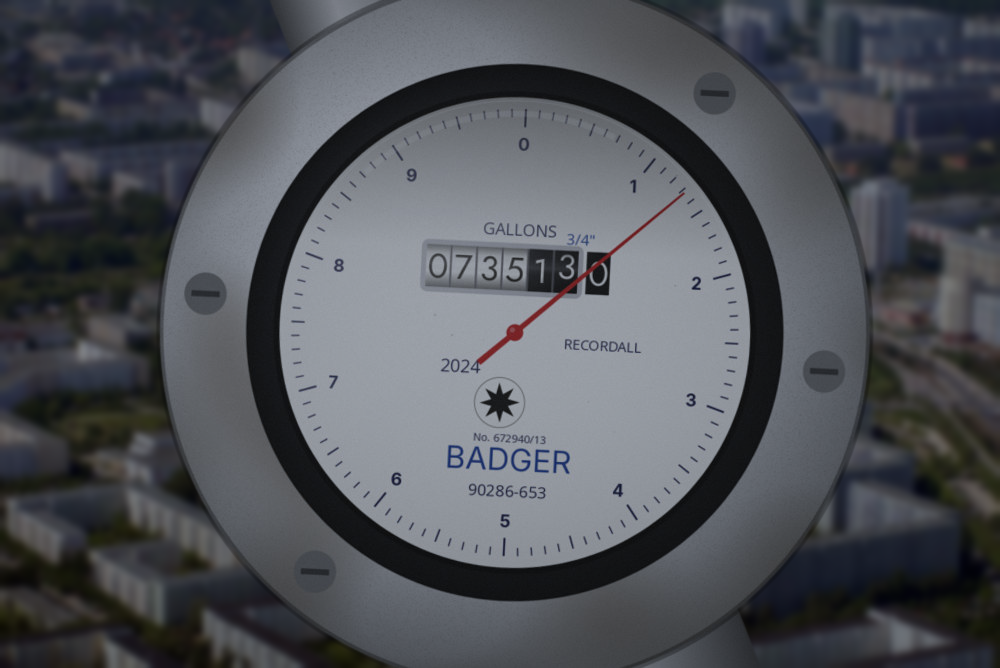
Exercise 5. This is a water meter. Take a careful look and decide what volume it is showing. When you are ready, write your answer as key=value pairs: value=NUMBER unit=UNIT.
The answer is value=735131.3 unit=gal
